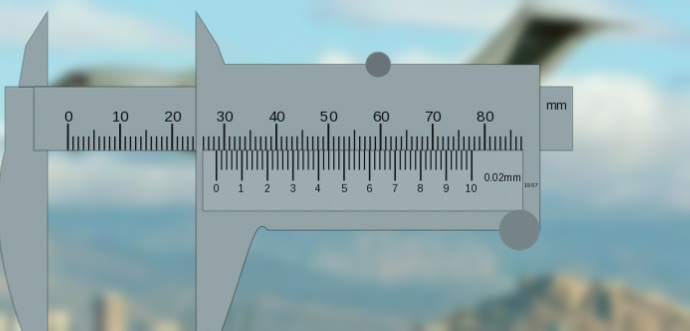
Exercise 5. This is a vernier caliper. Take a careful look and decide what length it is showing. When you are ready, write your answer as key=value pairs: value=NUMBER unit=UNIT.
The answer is value=28.5 unit=mm
